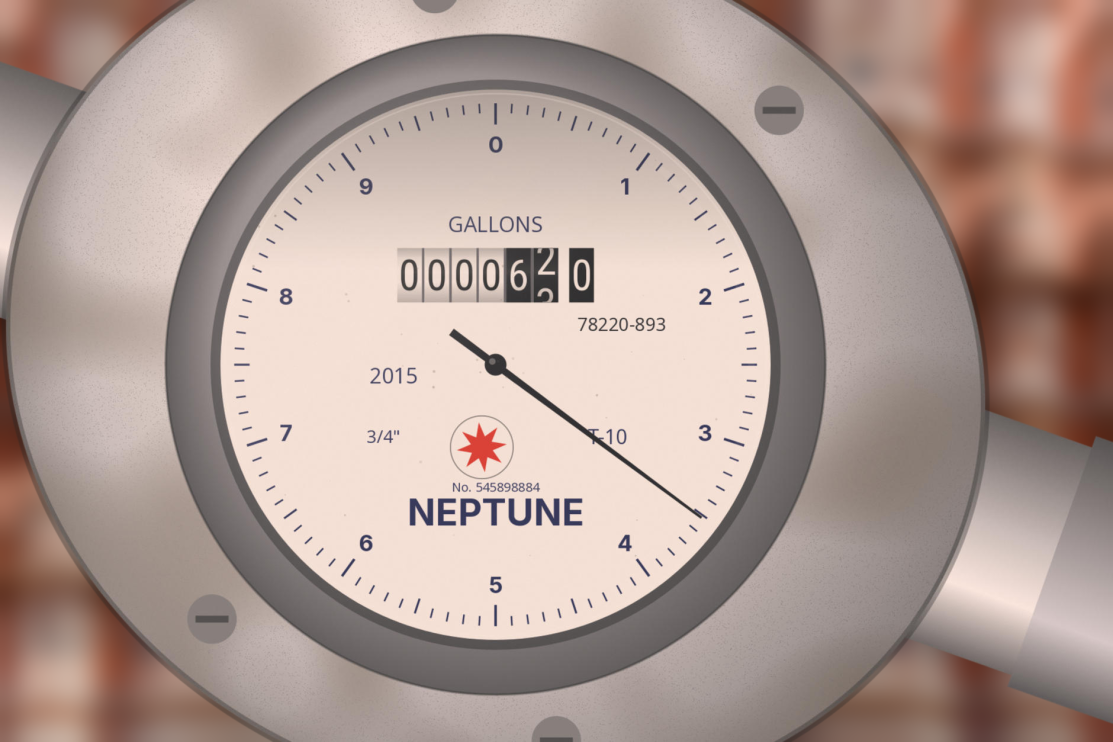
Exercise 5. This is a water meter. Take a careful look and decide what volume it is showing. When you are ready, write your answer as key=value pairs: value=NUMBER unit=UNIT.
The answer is value=623.5 unit=gal
